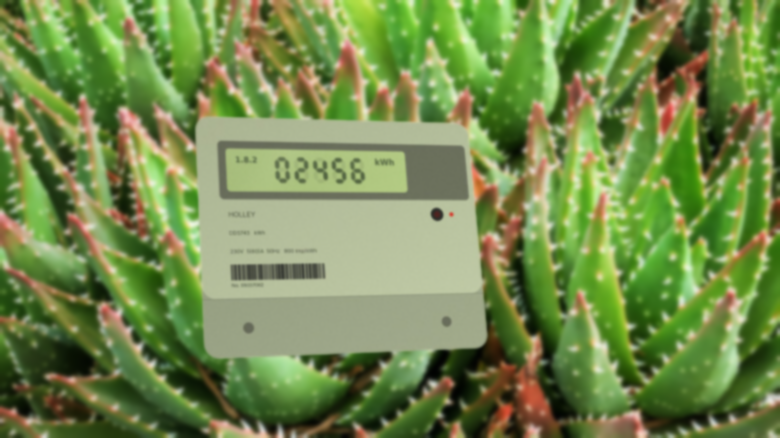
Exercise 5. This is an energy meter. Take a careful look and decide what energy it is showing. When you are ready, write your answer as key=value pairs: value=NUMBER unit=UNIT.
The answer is value=2456 unit=kWh
